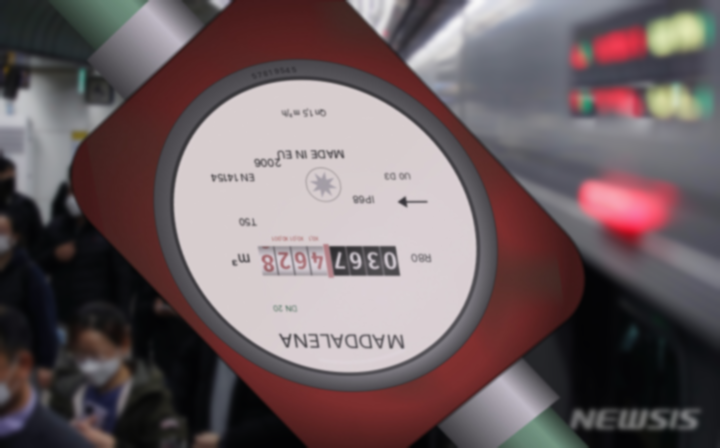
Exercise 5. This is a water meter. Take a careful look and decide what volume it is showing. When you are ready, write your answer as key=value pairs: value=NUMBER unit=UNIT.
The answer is value=367.4628 unit=m³
